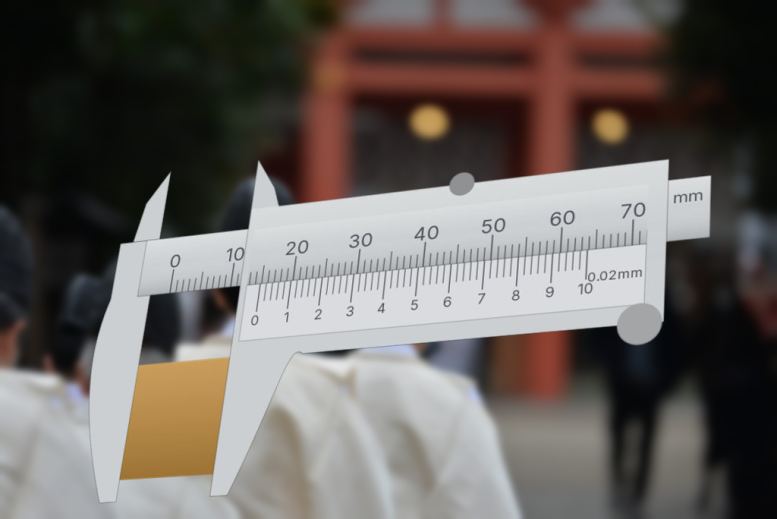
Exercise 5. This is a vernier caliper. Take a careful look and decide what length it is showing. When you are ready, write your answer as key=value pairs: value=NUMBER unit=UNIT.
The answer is value=14.8 unit=mm
